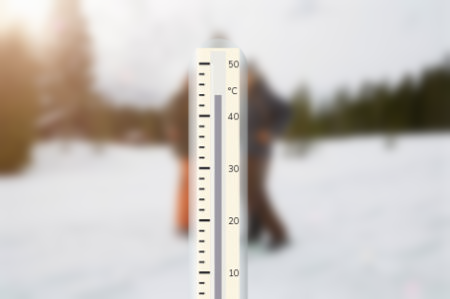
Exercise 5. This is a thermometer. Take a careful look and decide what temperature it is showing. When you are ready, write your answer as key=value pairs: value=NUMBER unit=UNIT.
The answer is value=44 unit=°C
